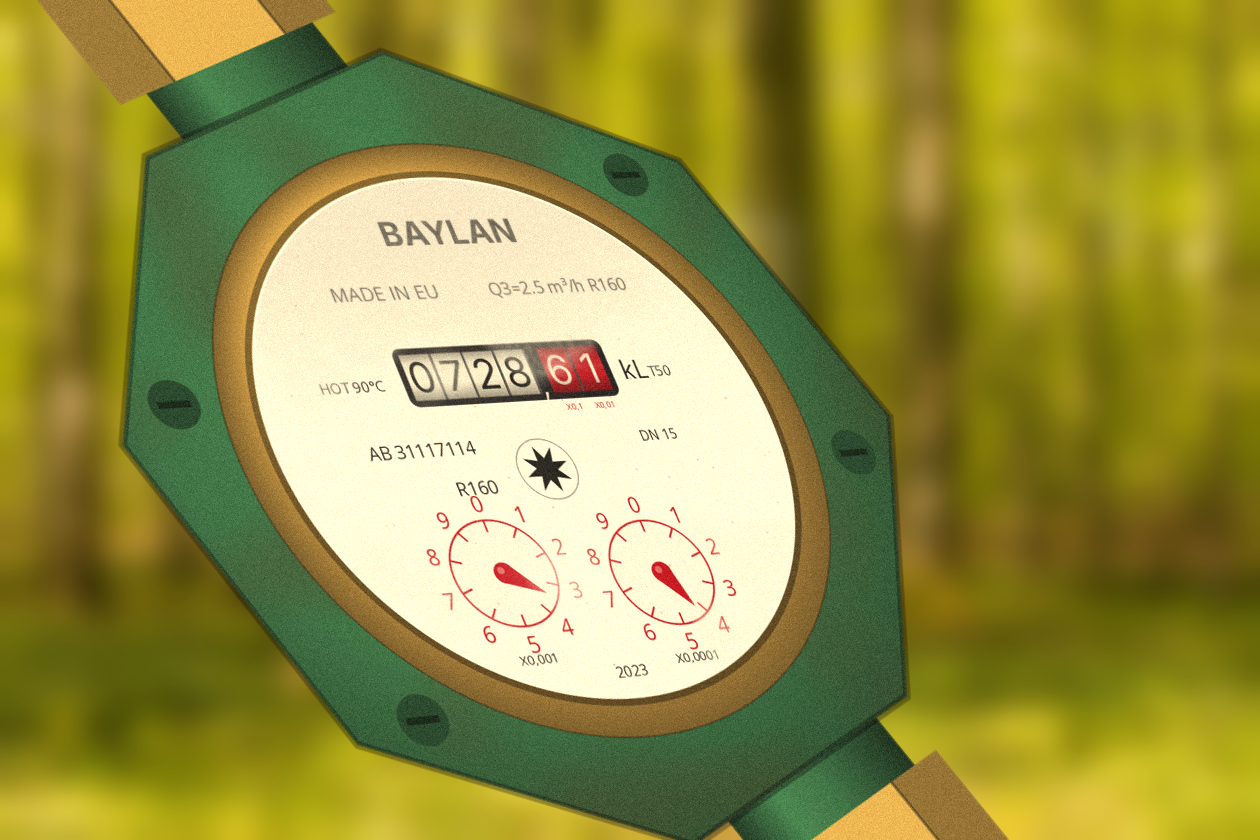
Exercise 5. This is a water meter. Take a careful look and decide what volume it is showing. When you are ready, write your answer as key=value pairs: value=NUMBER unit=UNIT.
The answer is value=728.6134 unit=kL
